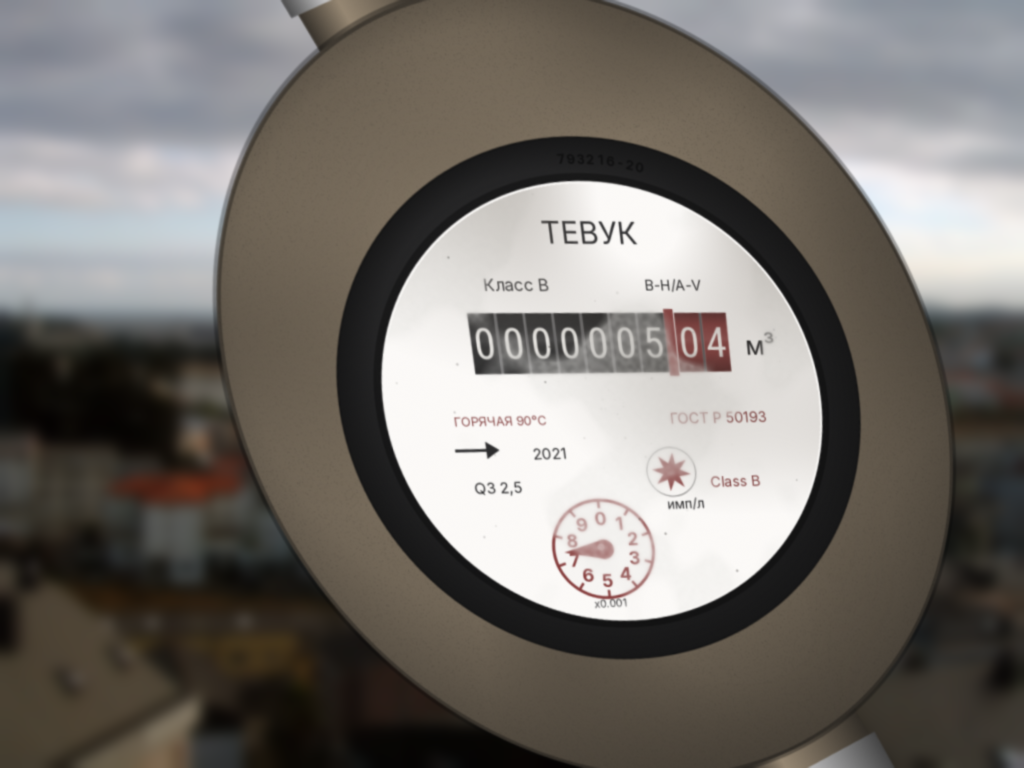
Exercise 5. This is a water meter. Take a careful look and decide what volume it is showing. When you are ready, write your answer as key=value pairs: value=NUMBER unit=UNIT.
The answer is value=5.047 unit=m³
